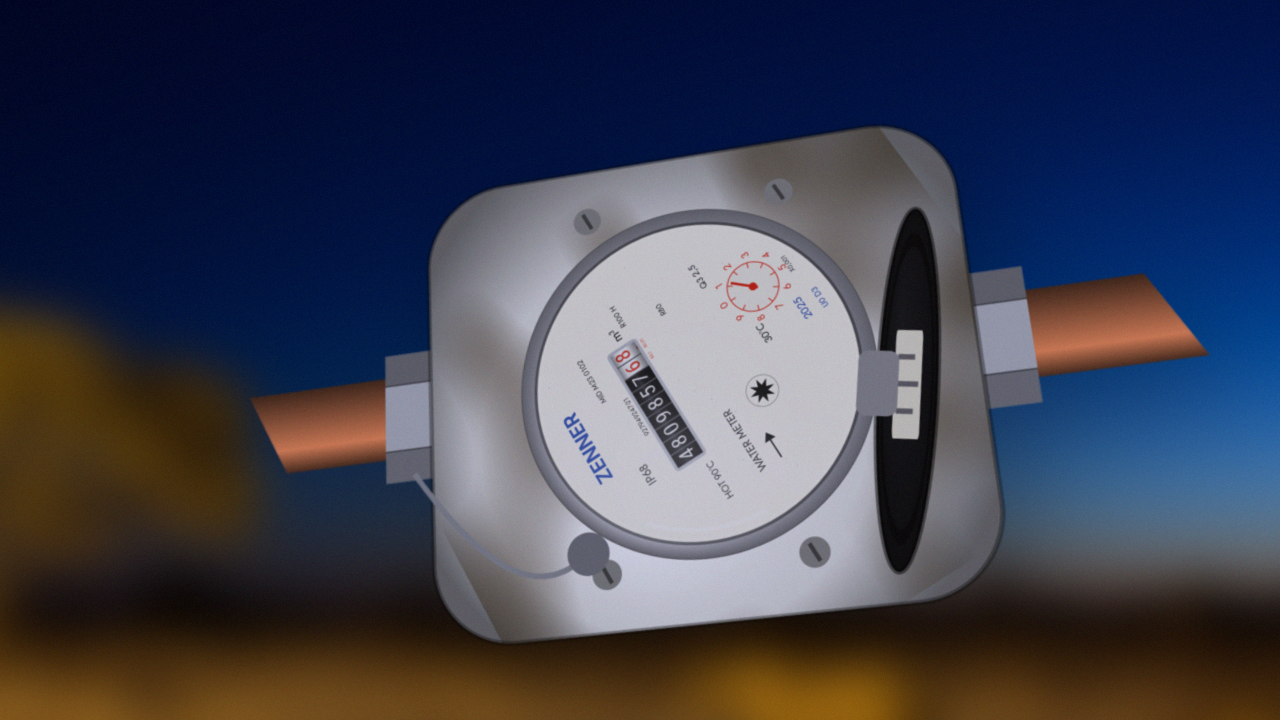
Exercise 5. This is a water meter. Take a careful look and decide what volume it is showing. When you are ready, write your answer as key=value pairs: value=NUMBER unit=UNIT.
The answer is value=4809857.681 unit=m³
